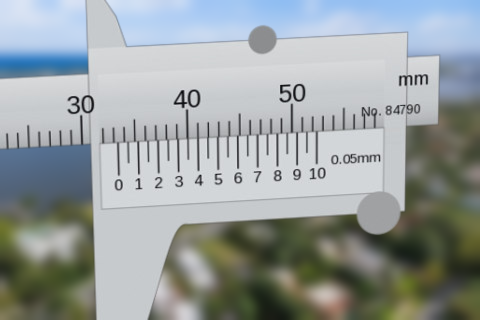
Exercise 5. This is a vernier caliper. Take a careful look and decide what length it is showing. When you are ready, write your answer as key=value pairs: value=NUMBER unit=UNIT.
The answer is value=33.4 unit=mm
